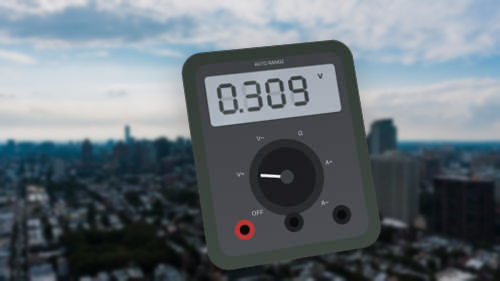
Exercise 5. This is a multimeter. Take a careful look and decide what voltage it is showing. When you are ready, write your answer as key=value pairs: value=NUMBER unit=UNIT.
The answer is value=0.309 unit=V
